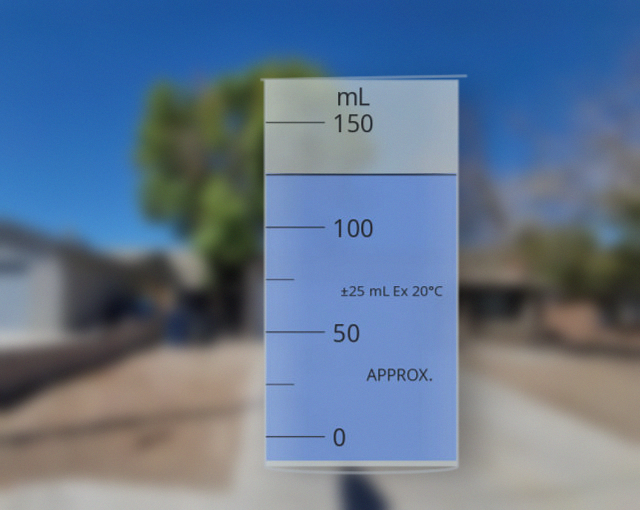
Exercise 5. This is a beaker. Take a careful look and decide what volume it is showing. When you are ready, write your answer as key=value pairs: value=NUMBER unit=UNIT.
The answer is value=125 unit=mL
